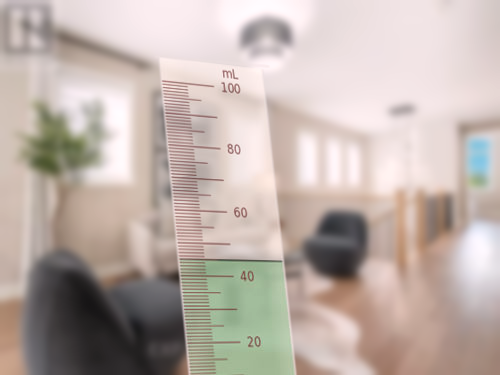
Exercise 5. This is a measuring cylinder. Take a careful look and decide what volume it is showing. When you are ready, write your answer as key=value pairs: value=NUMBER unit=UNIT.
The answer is value=45 unit=mL
